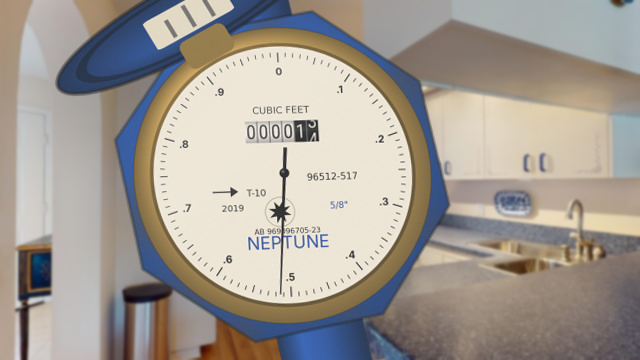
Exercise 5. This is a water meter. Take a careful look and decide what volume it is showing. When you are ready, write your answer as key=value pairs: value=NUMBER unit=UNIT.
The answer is value=13.51 unit=ft³
